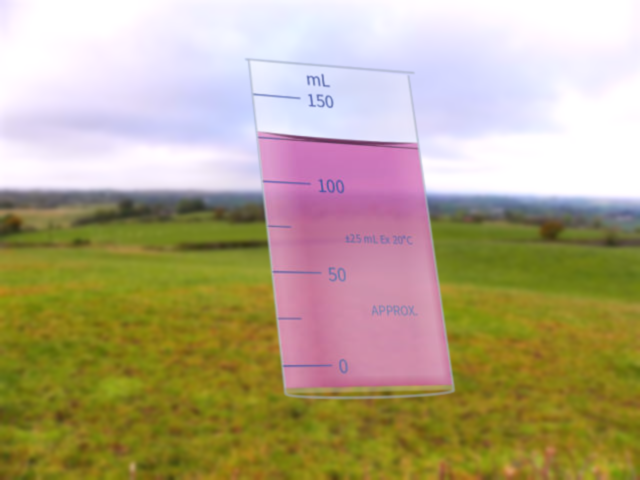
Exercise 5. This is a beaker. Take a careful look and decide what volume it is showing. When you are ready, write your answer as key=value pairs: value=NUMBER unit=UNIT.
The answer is value=125 unit=mL
